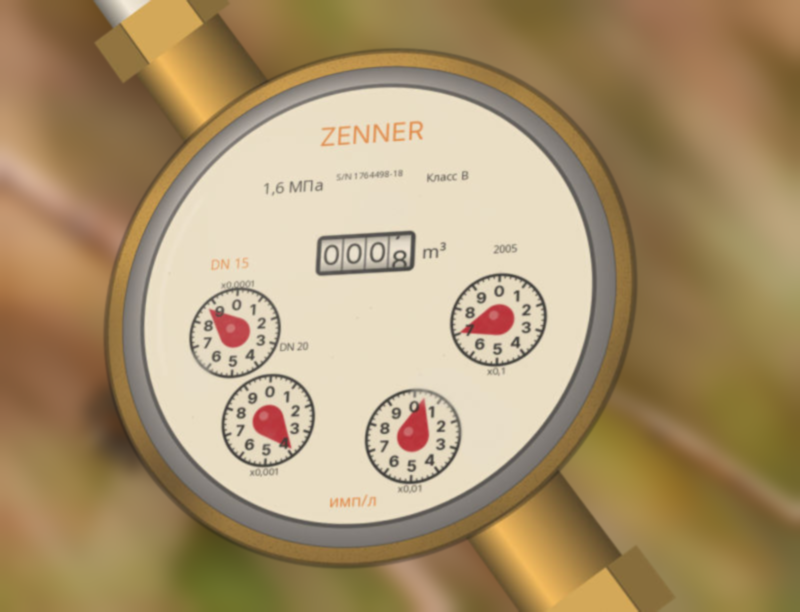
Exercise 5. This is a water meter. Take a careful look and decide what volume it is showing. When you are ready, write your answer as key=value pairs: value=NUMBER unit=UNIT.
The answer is value=7.7038 unit=m³
